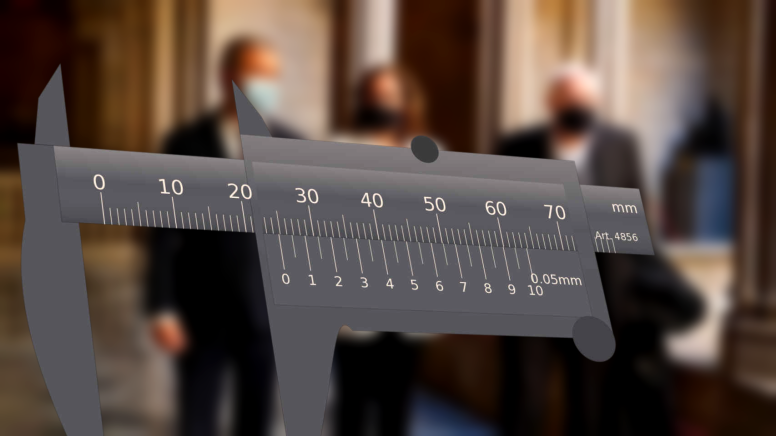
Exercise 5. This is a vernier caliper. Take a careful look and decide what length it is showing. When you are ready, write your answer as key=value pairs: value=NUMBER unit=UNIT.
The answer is value=24.8 unit=mm
